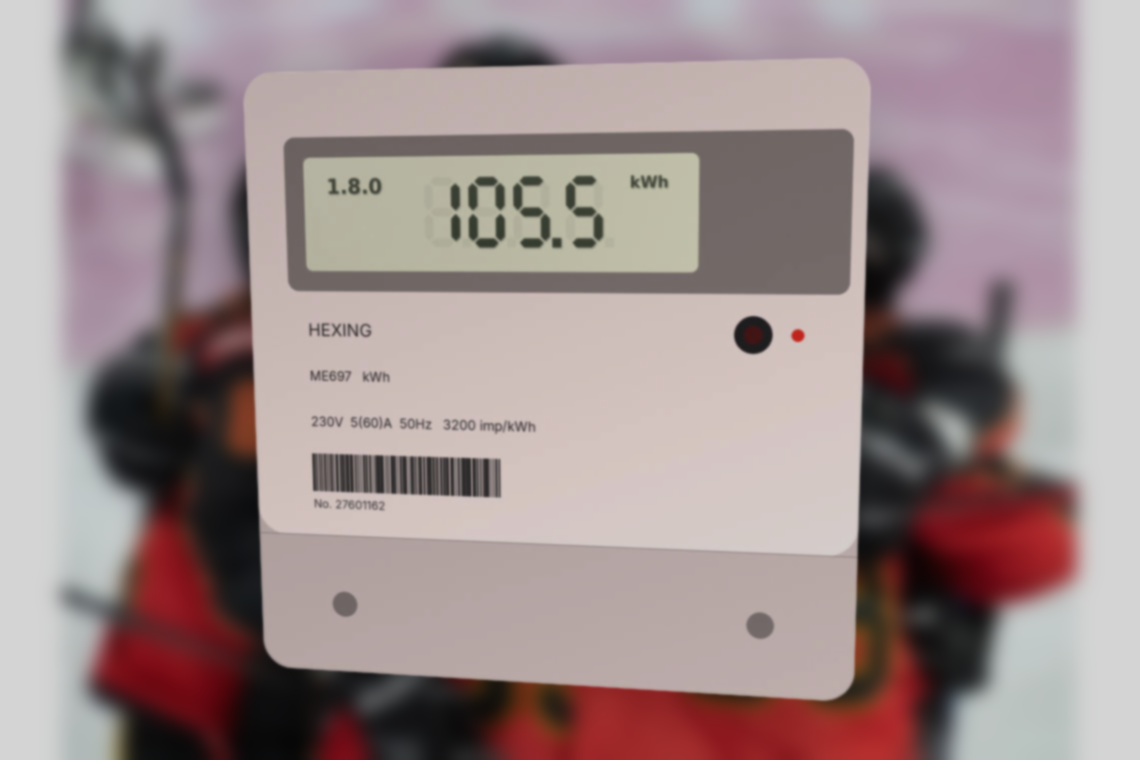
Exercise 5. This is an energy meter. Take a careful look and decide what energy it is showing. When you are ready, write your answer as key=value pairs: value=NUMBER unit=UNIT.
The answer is value=105.5 unit=kWh
